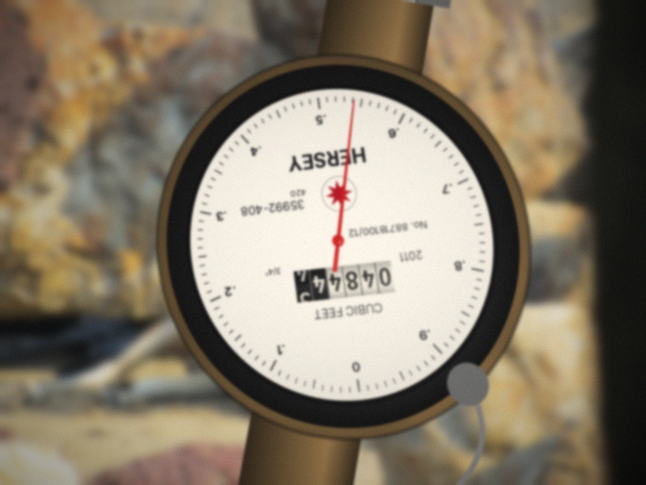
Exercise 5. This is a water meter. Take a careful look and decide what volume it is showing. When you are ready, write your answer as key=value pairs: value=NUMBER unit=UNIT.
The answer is value=48443.54 unit=ft³
